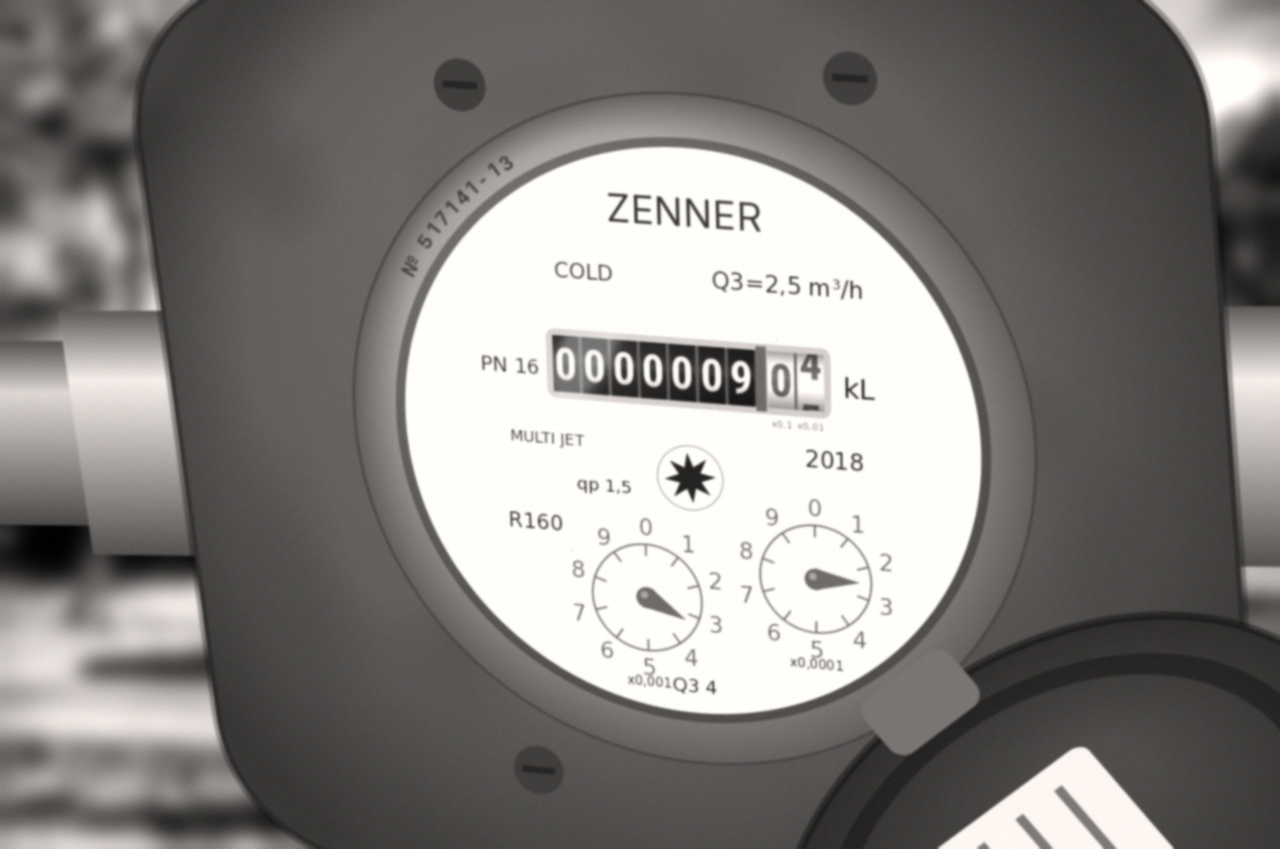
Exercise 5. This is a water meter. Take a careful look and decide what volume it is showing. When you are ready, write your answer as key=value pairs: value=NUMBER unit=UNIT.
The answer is value=9.0432 unit=kL
